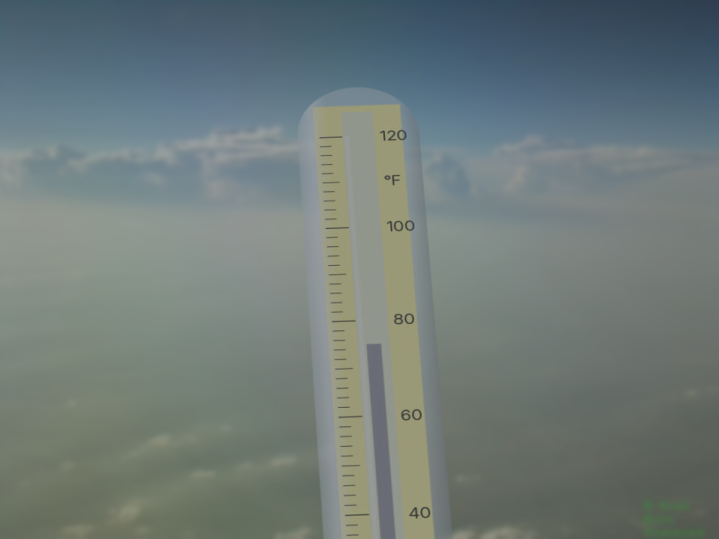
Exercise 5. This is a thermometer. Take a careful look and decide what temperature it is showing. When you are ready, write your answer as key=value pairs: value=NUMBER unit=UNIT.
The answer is value=75 unit=°F
